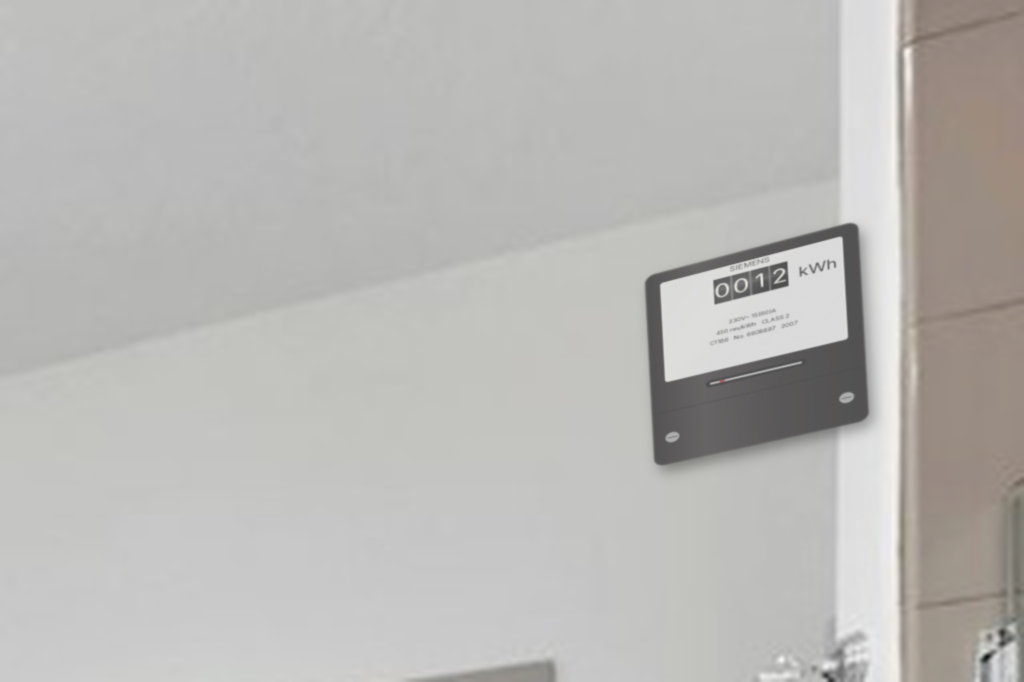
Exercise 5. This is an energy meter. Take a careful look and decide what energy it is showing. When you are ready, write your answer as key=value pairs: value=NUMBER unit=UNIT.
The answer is value=12 unit=kWh
